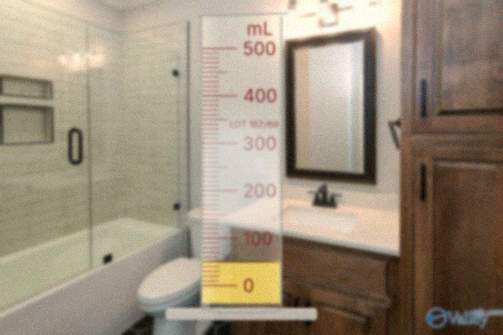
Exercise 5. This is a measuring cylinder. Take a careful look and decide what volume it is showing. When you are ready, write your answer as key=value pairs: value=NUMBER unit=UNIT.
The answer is value=50 unit=mL
